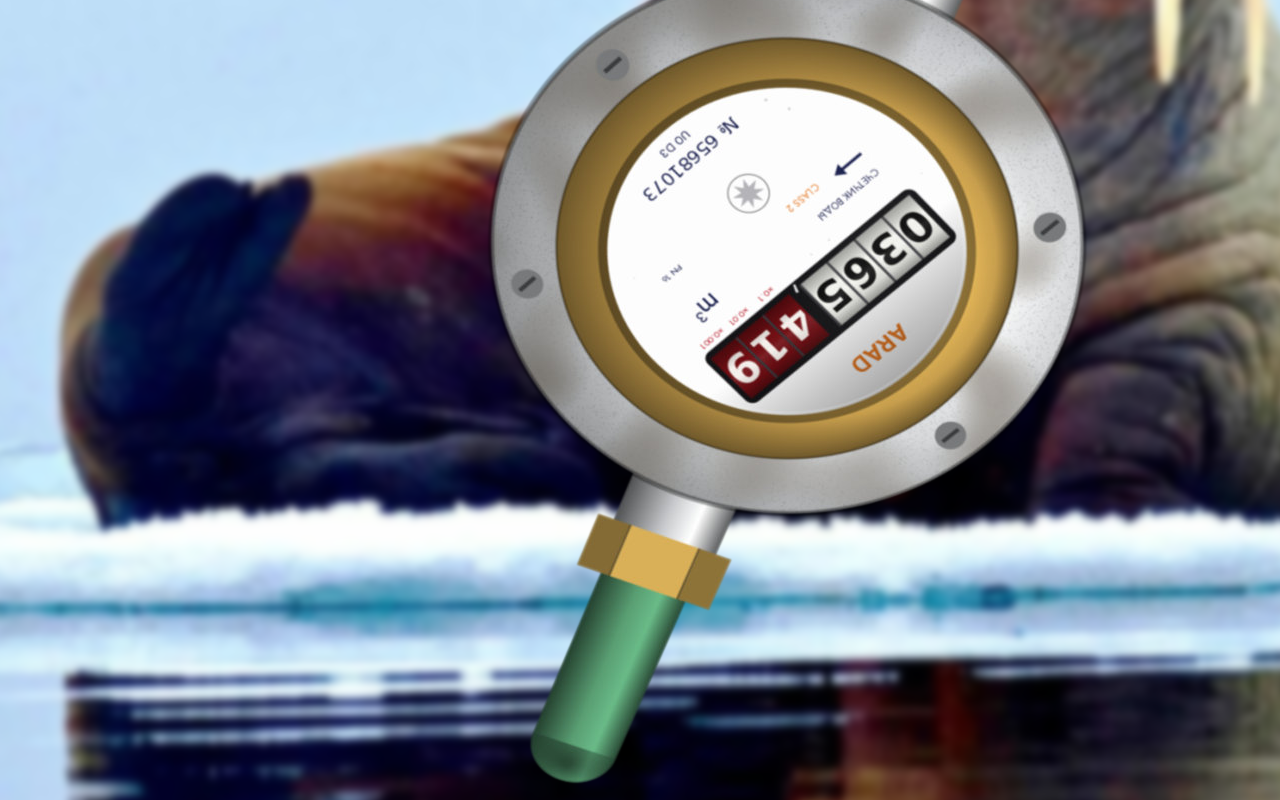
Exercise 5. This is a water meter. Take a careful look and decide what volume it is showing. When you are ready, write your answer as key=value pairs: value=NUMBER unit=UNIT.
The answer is value=365.419 unit=m³
